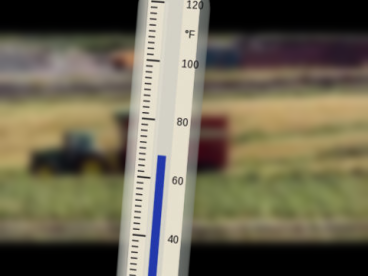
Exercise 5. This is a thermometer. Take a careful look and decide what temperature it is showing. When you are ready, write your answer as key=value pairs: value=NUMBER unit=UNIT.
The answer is value=68 unit=°F
